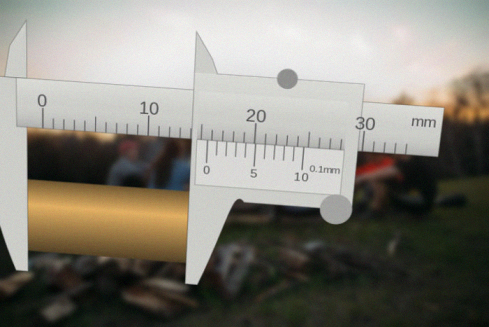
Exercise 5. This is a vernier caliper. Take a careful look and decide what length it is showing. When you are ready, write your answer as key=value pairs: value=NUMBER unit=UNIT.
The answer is value=15.6 unit=mm
